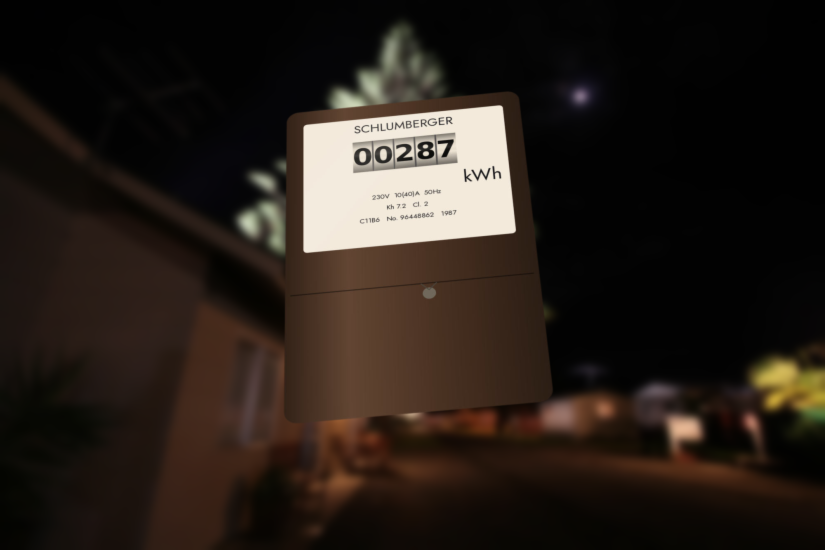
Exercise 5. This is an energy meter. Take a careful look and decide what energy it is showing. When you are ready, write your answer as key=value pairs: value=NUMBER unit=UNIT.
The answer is value=287 unit=kWh
